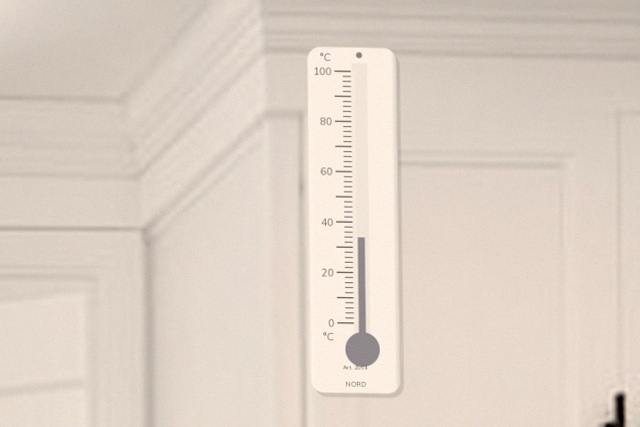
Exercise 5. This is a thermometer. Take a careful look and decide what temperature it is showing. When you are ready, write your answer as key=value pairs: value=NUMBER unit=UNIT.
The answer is value=34 unit=°C
